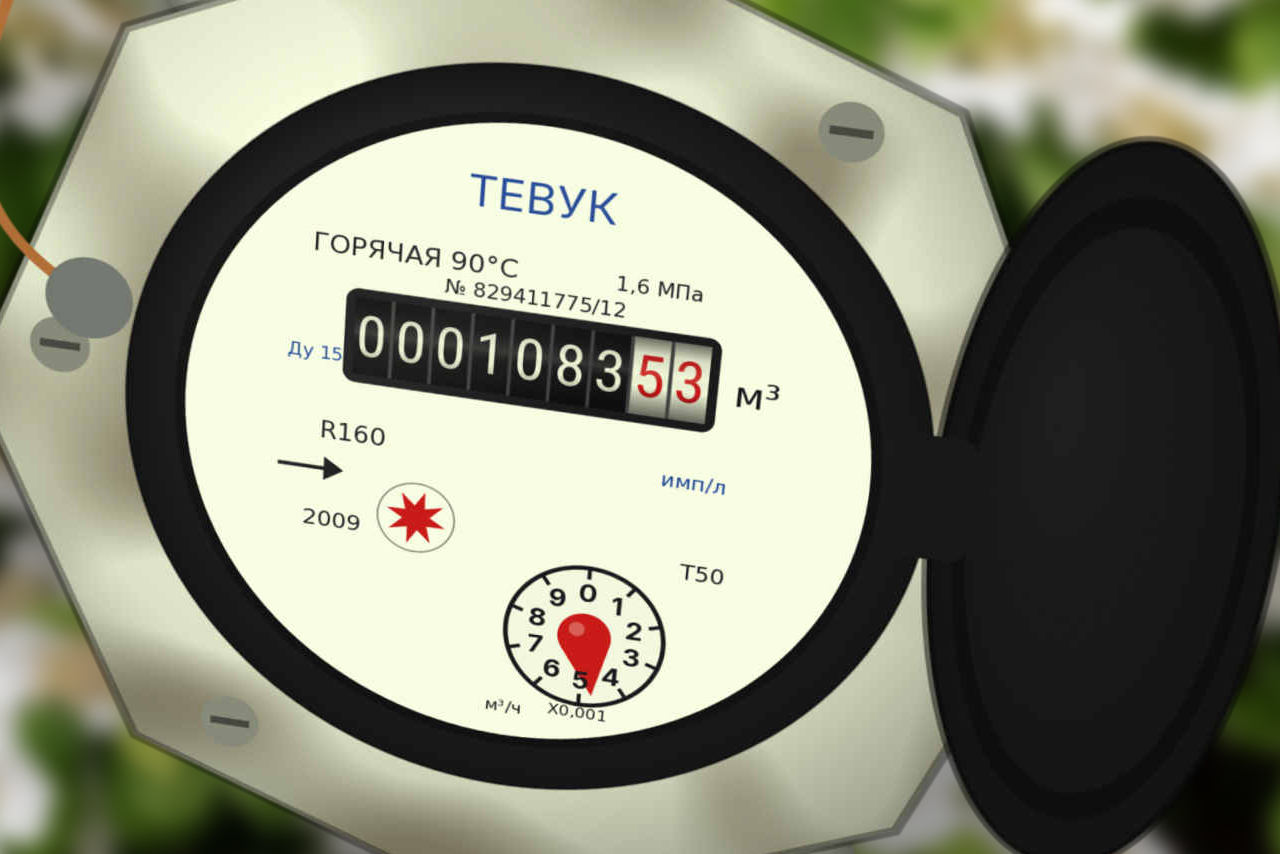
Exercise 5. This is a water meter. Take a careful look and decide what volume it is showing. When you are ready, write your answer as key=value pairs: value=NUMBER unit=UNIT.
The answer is value=1083.534 unit=m³
